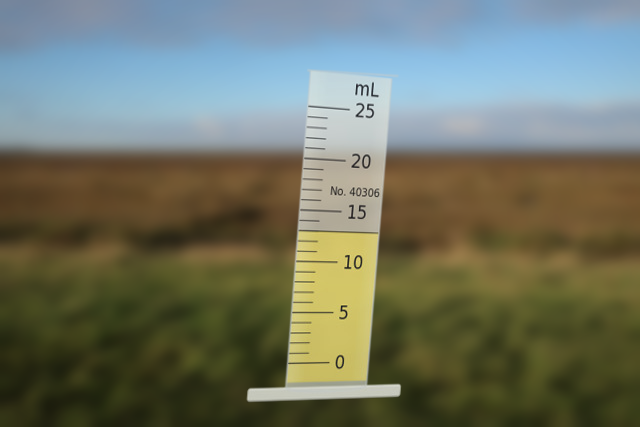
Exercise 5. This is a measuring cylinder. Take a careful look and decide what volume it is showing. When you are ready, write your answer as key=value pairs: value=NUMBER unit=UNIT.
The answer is value=13 unit=mL
